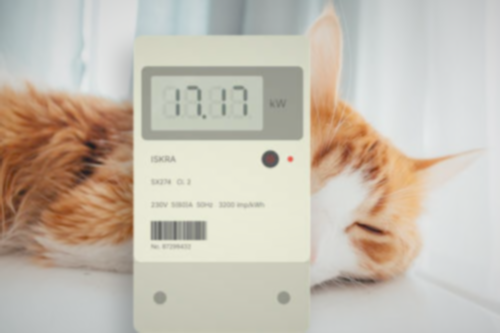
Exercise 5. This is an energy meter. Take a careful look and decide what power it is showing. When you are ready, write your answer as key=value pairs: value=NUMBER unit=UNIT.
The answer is value=17.17 unit=kW
